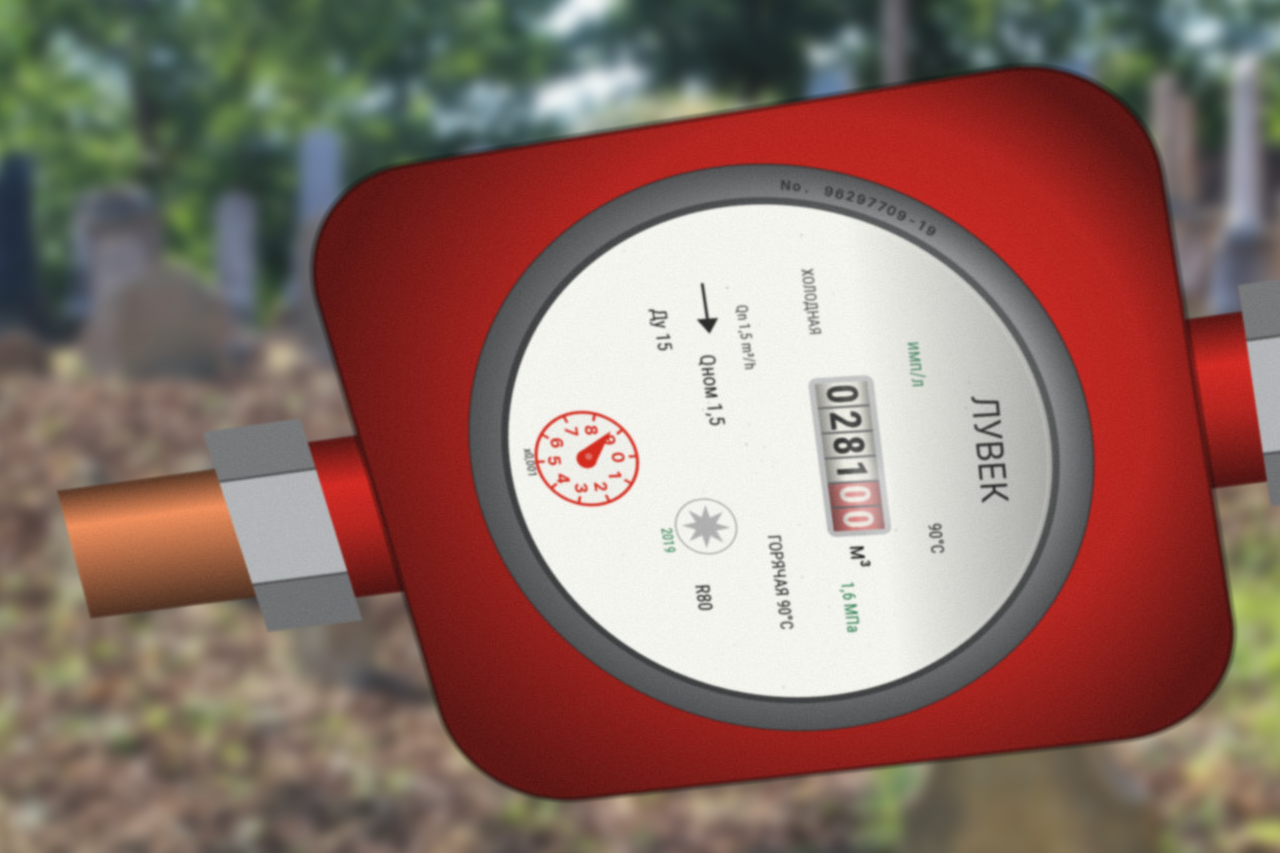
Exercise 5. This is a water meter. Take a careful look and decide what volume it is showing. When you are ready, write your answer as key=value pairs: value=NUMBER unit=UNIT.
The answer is value=281.008 unit=m³
